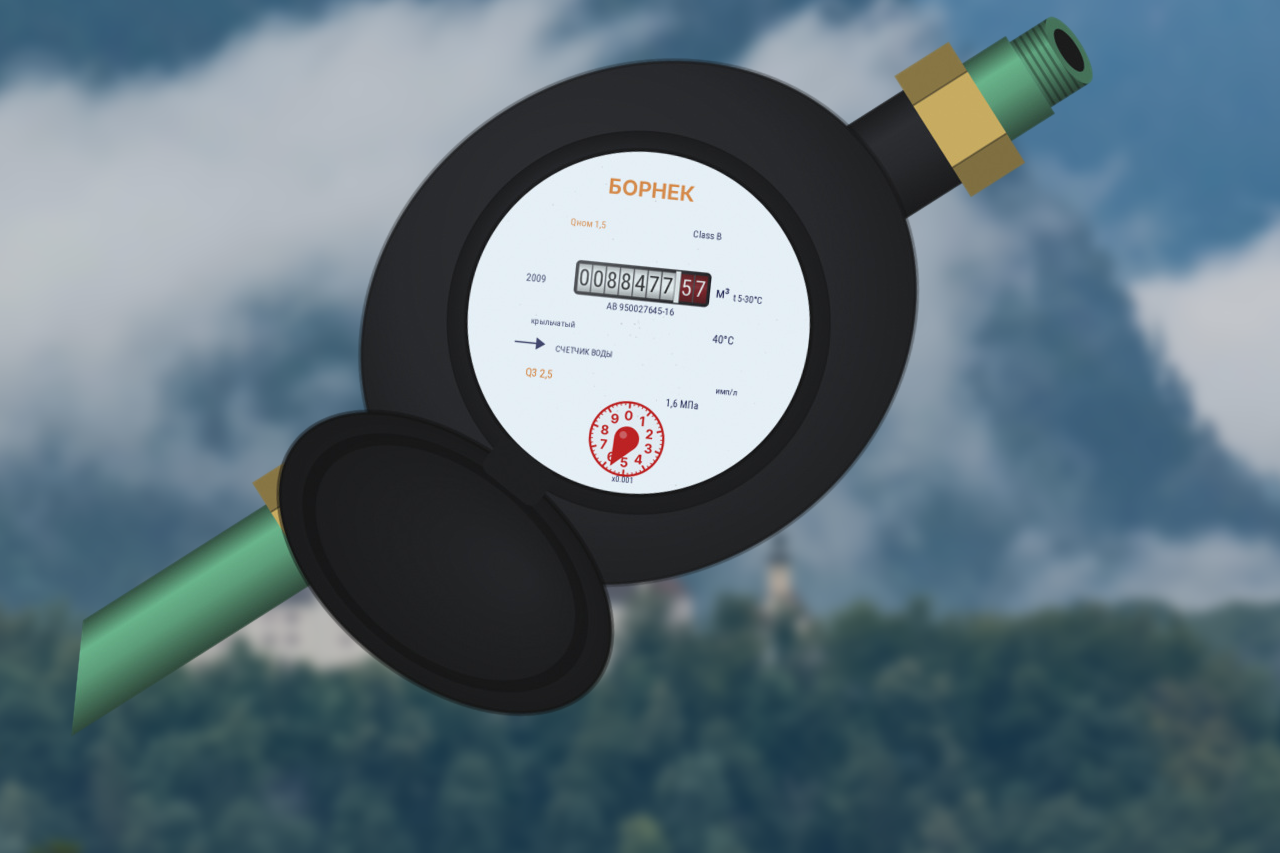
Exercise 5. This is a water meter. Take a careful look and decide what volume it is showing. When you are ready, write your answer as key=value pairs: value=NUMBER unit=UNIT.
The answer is value=88477.575 unit=m³
